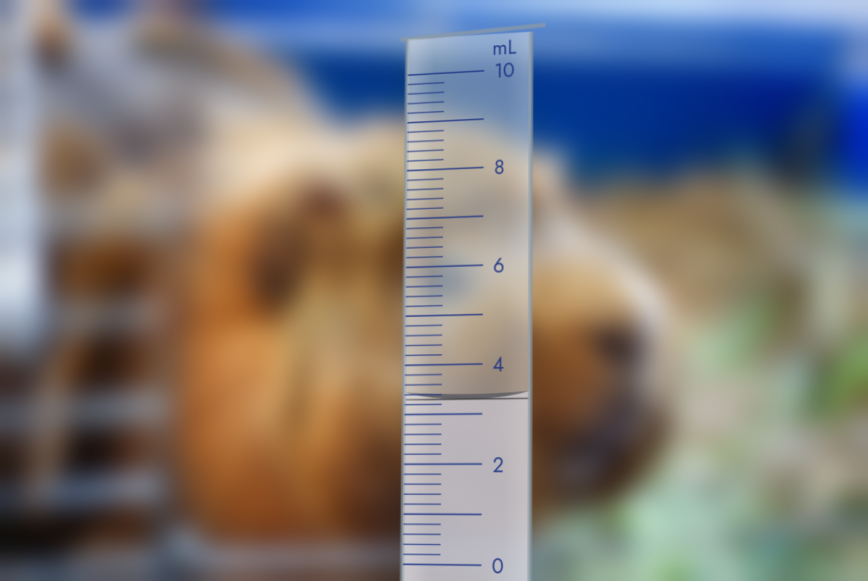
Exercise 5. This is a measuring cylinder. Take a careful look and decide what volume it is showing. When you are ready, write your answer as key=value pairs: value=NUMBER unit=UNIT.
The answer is value=3.3 unit=mL
